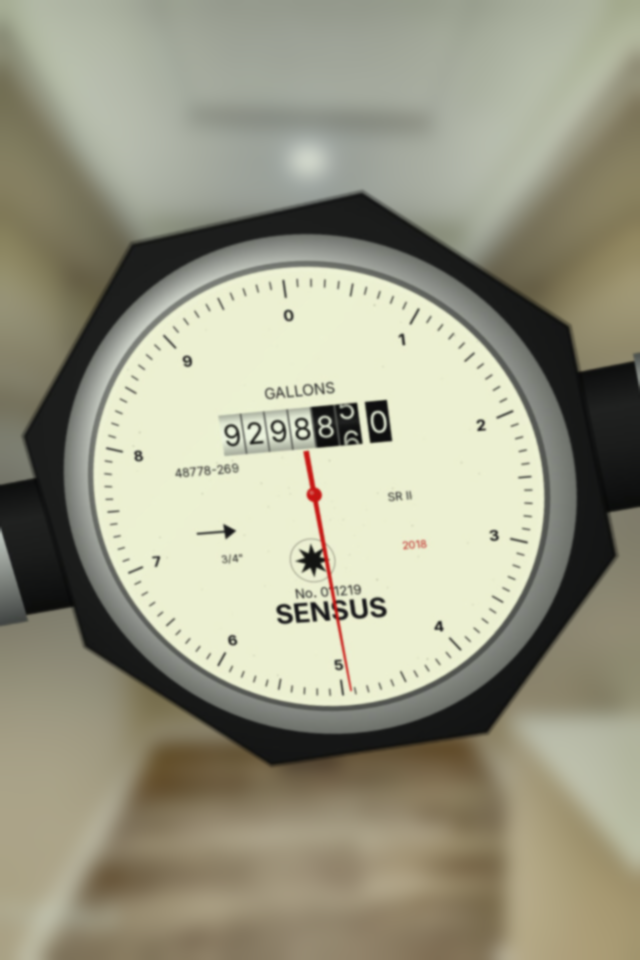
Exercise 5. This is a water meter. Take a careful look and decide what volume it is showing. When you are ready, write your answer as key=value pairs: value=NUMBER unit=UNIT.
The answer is value=9298854.9 unit=gal
